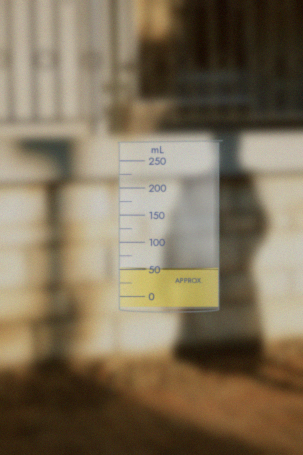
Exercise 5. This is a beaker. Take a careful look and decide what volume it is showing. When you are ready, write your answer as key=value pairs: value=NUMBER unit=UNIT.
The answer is value=50 unit=mL
